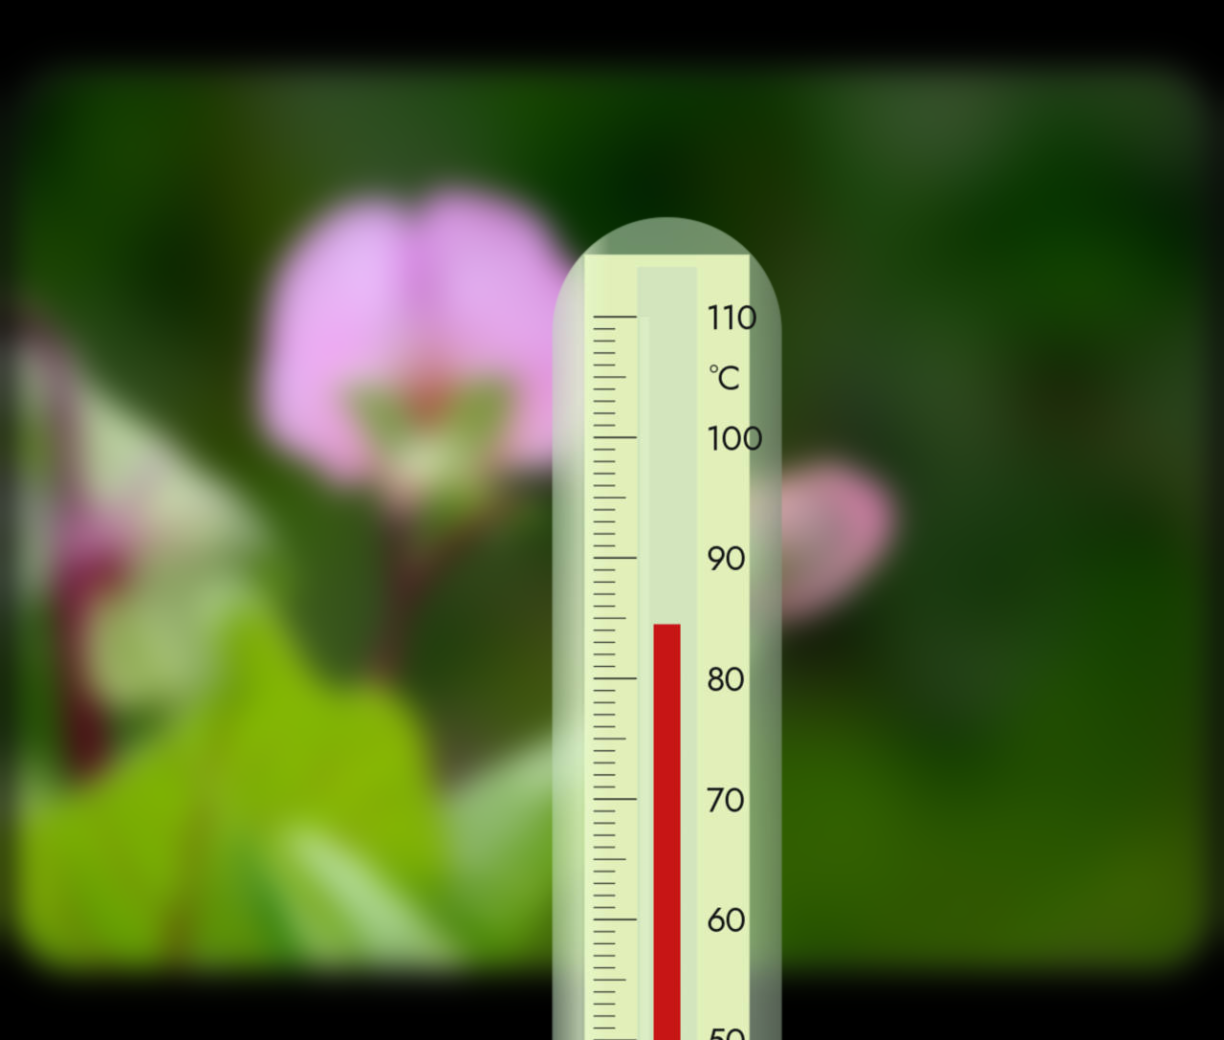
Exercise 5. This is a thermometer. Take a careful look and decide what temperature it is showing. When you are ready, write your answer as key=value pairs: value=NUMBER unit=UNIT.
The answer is value=84.5 unit=°C
